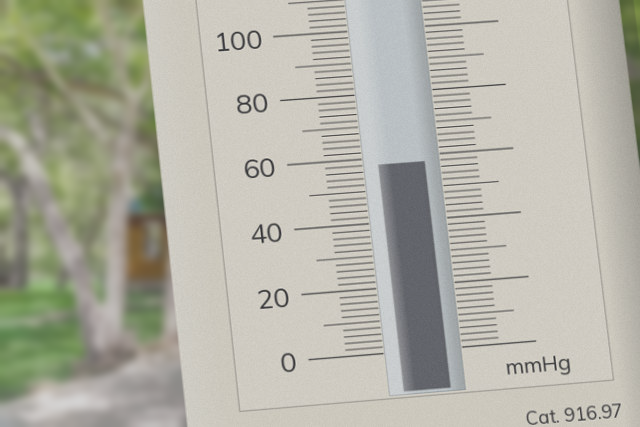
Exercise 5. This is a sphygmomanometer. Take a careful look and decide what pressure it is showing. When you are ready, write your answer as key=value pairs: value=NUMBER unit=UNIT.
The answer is value=58 unit=mmHg
